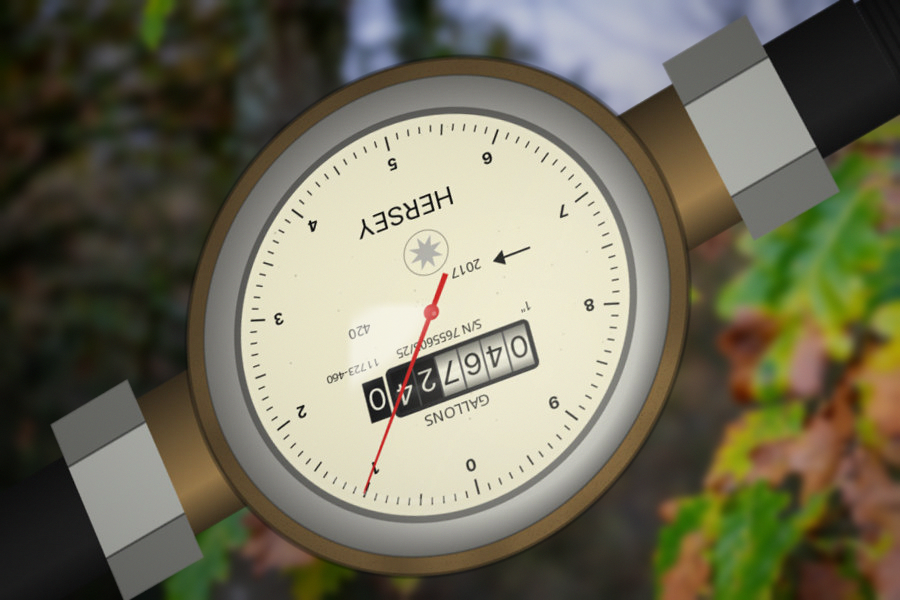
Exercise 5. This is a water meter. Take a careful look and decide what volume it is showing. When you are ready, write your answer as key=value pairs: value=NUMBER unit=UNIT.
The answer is value=467241.0 unit=gal
